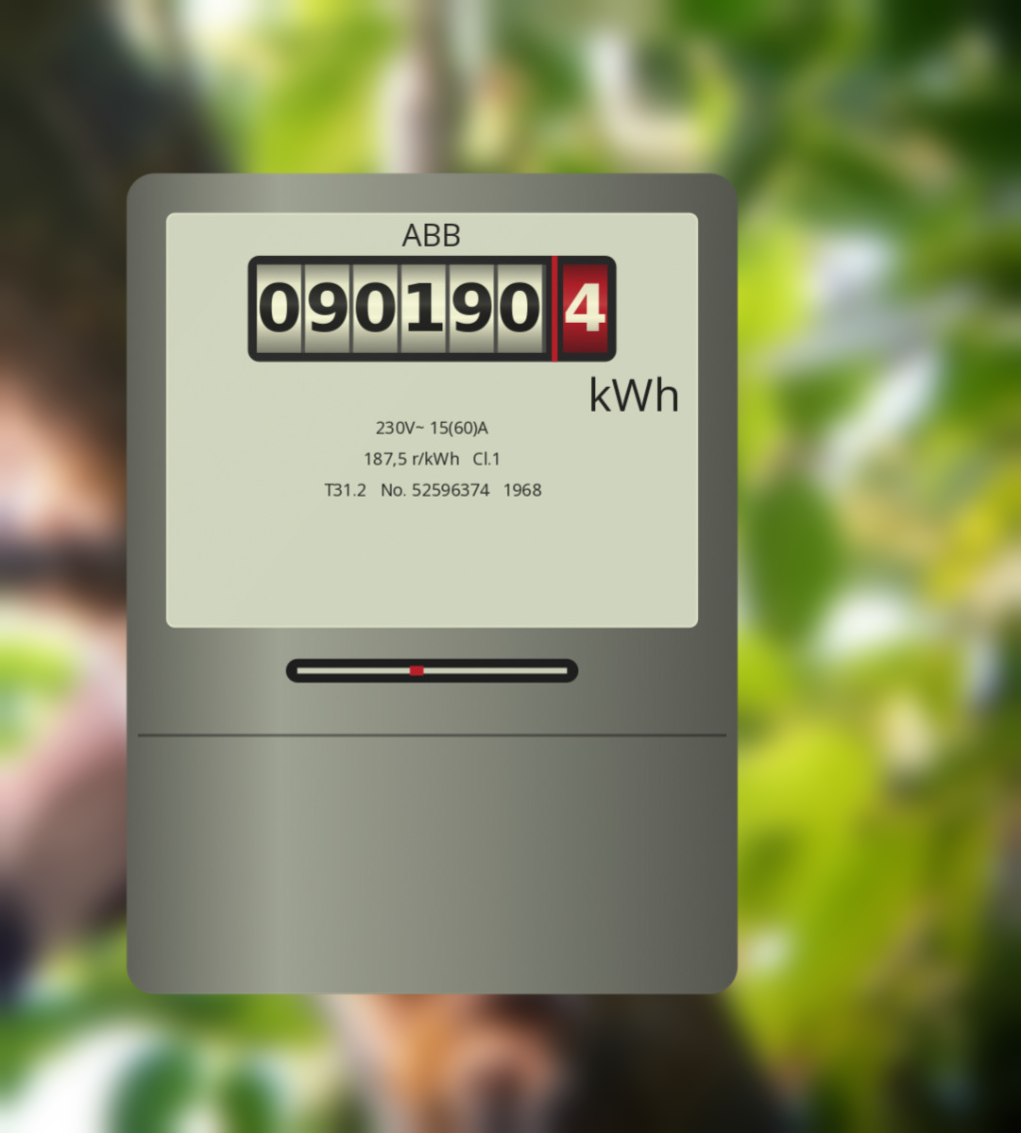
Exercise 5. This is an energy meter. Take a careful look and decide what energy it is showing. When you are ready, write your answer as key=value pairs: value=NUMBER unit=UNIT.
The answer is value=90190.4 unit=kWh
